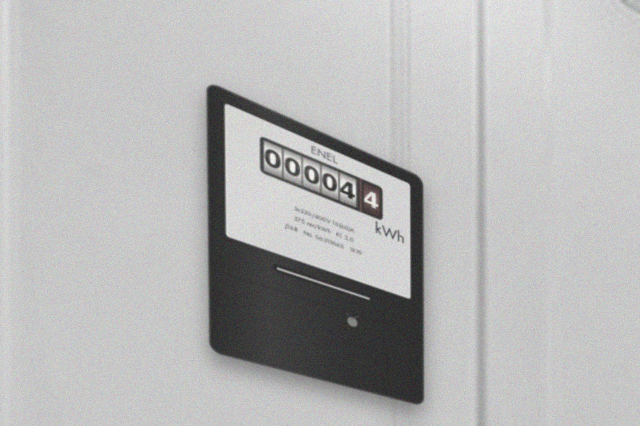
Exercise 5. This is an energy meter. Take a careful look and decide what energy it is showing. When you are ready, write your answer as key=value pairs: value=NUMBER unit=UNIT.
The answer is value=4.4 unit=kWh
